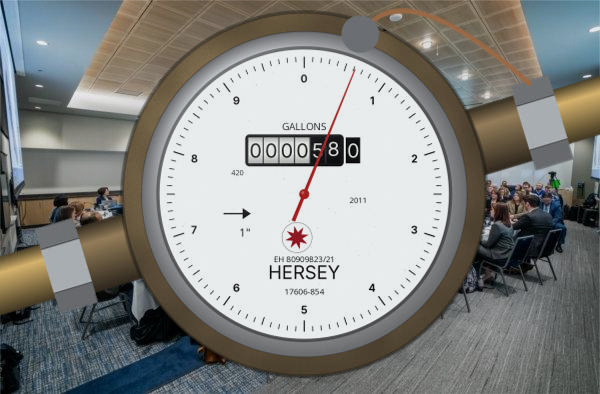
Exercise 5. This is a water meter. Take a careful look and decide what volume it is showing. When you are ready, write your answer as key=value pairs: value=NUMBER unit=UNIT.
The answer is value=580.6 unit=gal
